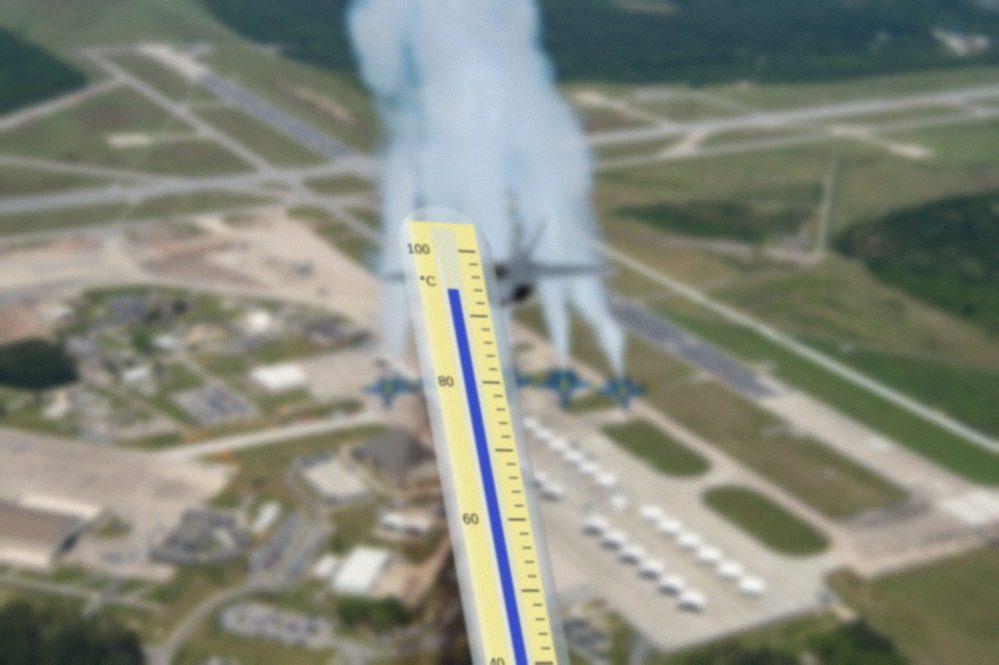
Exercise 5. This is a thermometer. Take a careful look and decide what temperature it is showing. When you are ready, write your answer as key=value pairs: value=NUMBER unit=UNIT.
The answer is value=94 unit=°C
